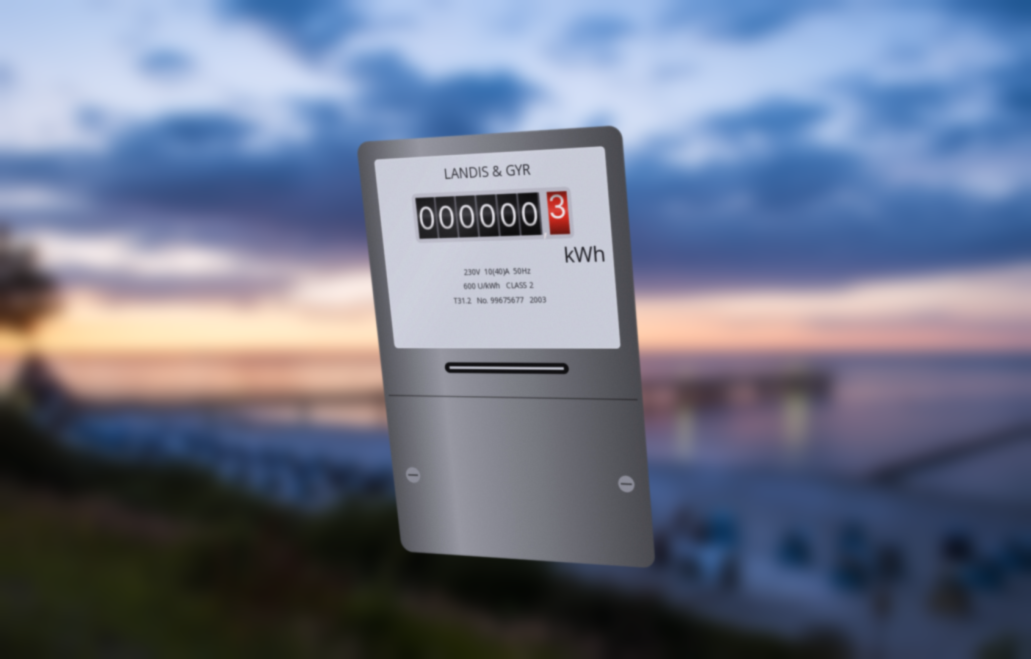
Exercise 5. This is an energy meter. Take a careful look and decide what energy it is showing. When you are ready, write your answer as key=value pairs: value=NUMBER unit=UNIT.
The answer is value=0.3 unit=kWh
